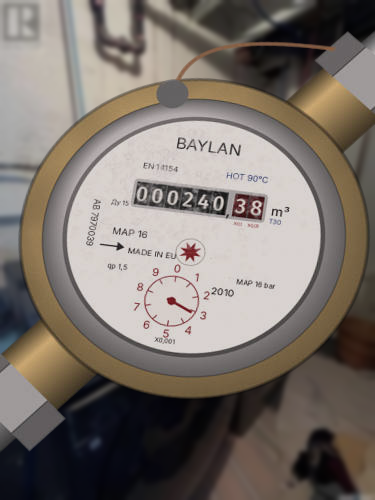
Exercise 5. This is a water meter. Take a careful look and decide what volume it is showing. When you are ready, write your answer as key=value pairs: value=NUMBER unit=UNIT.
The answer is value=240.383 unit=m³
